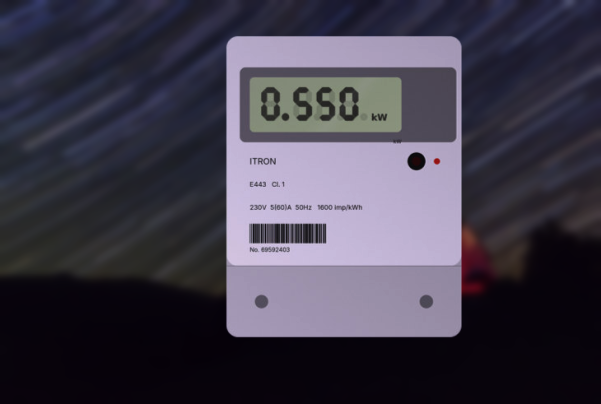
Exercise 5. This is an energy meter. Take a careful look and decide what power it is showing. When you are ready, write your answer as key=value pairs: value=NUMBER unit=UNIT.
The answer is value=0.550 unit=kW
